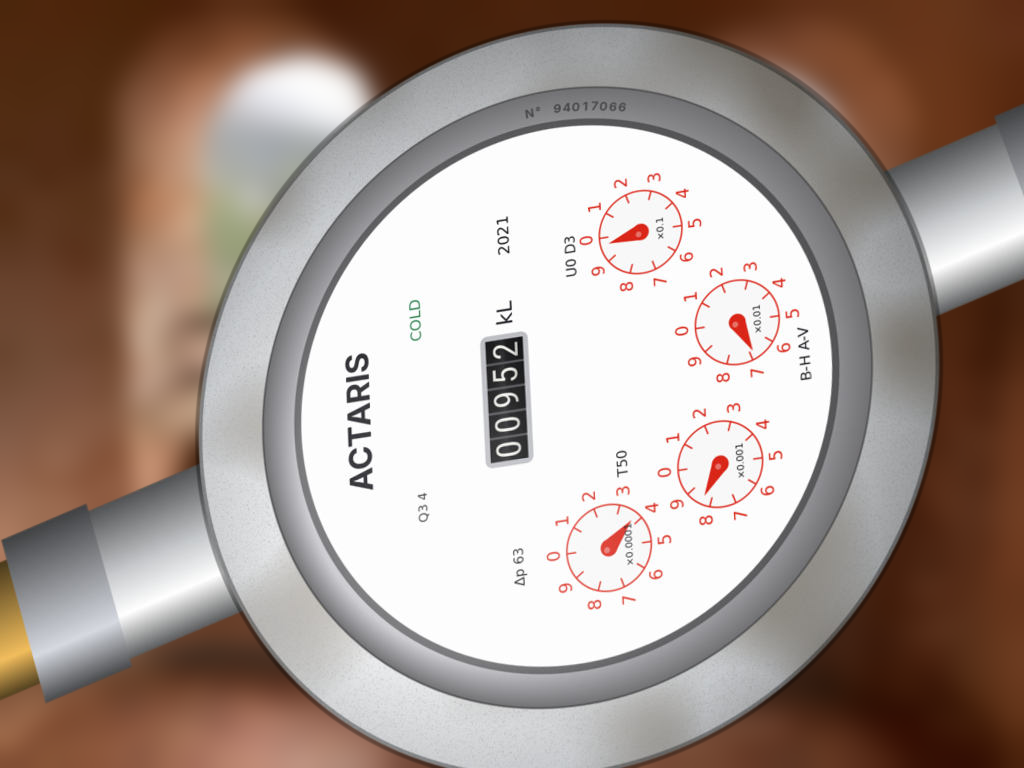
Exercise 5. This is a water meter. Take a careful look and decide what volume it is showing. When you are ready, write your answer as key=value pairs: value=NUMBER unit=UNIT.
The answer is value=951.9683 unit=kL
